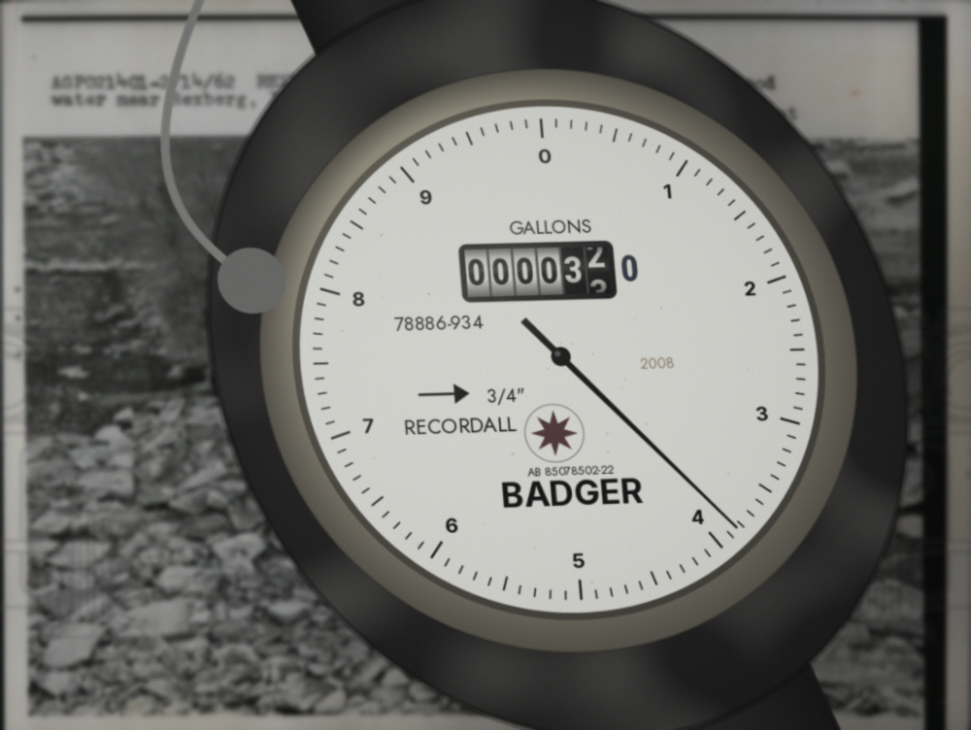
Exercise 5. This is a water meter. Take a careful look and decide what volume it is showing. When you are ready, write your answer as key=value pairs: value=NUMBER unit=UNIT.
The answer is value=323.8 unit=gal
